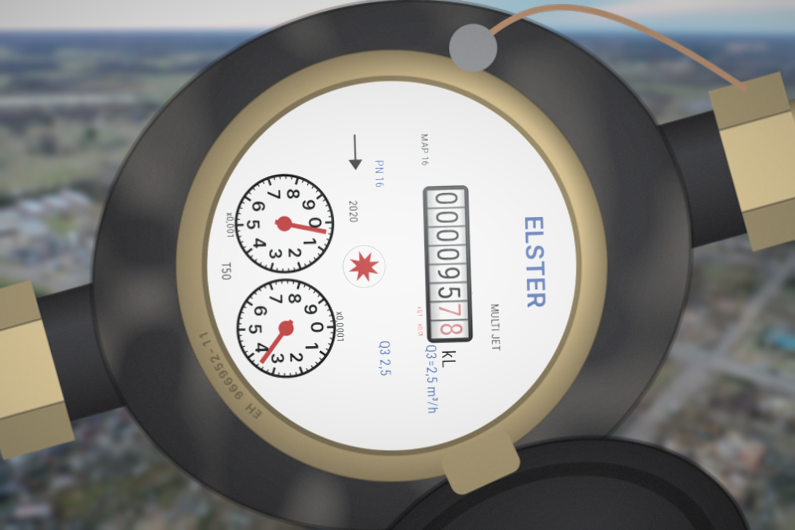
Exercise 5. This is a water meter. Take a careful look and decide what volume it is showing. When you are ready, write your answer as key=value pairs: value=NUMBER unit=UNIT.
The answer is value=95.7803 unit=kL
